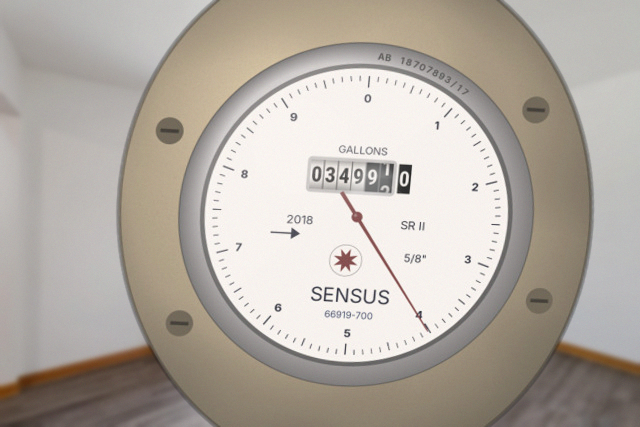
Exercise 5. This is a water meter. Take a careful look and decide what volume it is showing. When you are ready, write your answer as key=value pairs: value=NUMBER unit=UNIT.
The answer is value=349914.0 unit=gal
